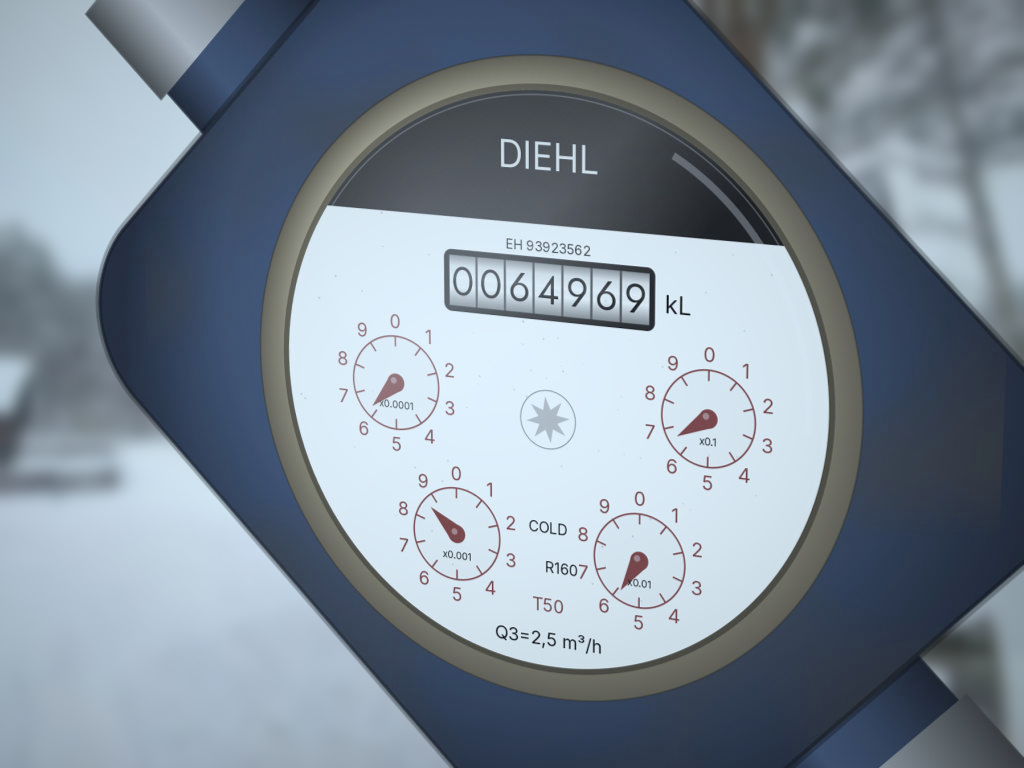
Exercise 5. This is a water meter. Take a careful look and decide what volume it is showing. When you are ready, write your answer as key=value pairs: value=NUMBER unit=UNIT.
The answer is value=64969.6586 unit=kL
